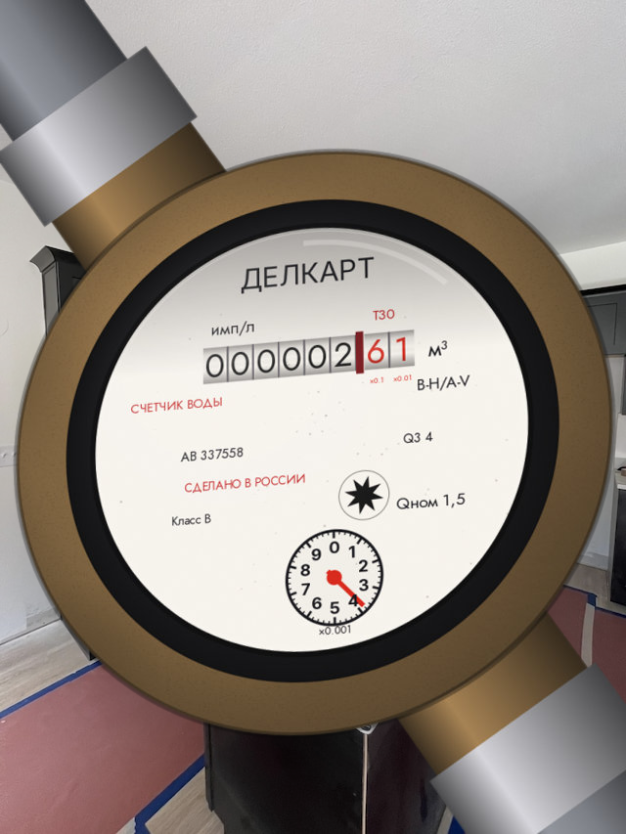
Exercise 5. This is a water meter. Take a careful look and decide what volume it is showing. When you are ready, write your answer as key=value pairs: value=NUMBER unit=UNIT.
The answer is value=2.613 unit=m³
